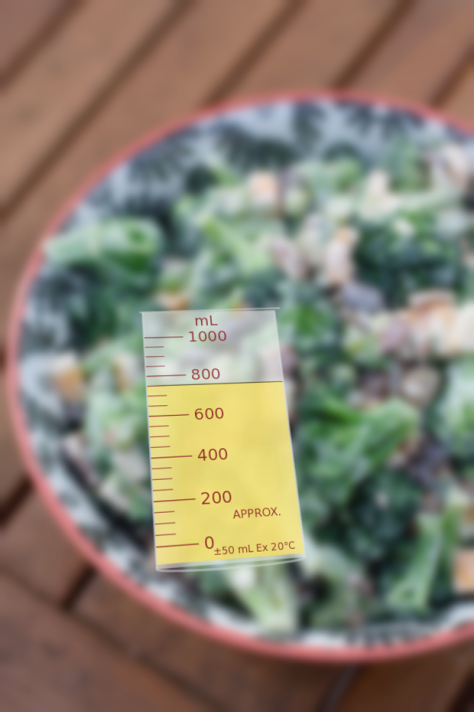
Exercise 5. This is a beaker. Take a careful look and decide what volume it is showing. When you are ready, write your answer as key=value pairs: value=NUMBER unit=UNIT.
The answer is value=750 unit=mL
